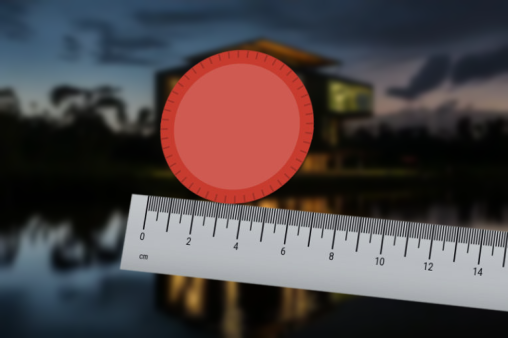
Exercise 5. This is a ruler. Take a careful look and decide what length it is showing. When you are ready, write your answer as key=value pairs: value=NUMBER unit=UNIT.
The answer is value=6.5 unit=cm
